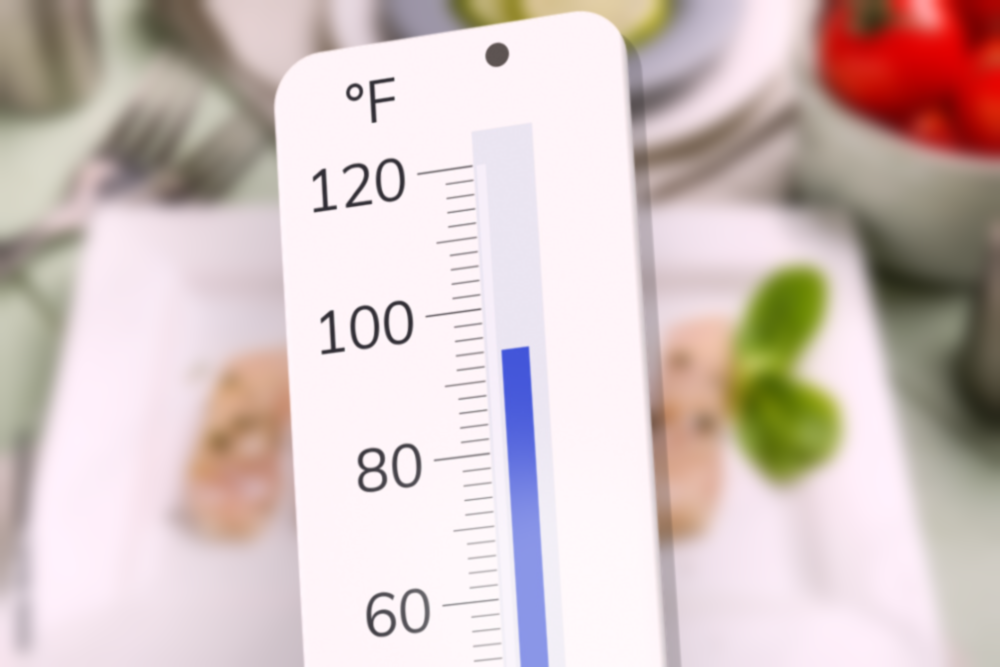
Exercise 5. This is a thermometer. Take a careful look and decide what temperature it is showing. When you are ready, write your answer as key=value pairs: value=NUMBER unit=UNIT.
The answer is value=94 unit=°F
